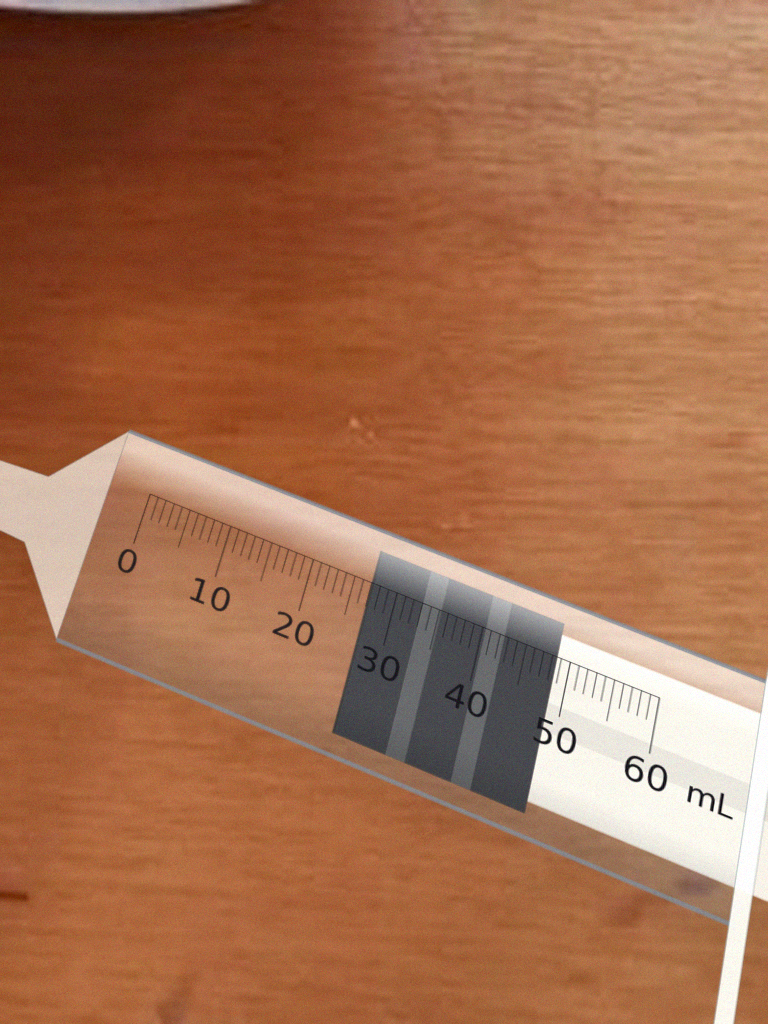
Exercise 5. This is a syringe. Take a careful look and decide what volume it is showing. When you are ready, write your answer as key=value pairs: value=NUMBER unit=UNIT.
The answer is value=27 unit=mL
